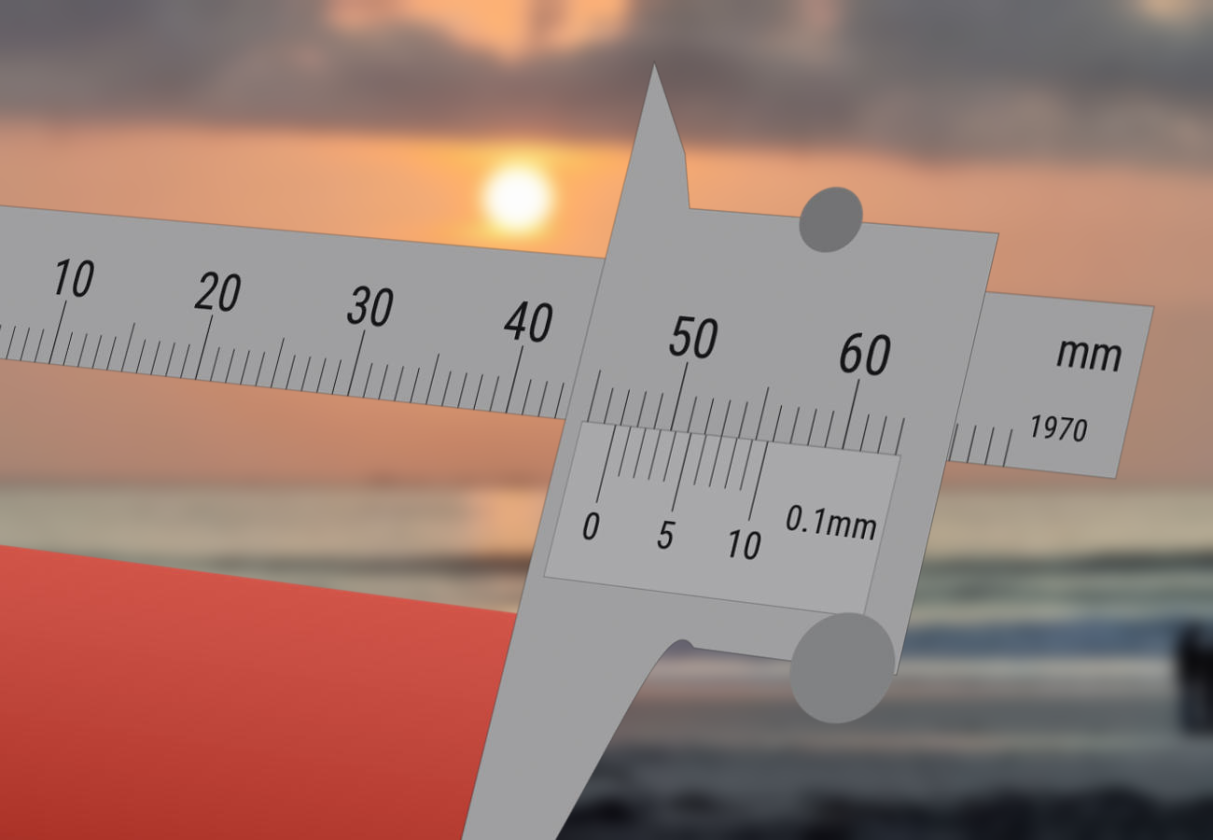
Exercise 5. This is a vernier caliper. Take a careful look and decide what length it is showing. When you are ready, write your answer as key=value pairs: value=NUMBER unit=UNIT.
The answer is value=46.7 unit=mm
